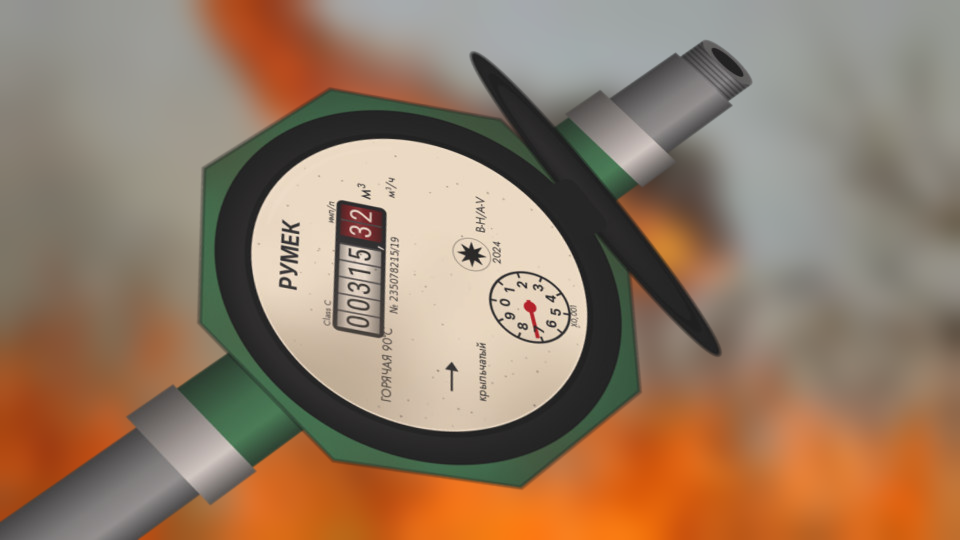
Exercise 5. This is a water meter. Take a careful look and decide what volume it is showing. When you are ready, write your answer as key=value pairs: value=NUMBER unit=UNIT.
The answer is value=315.327 unit=m³
